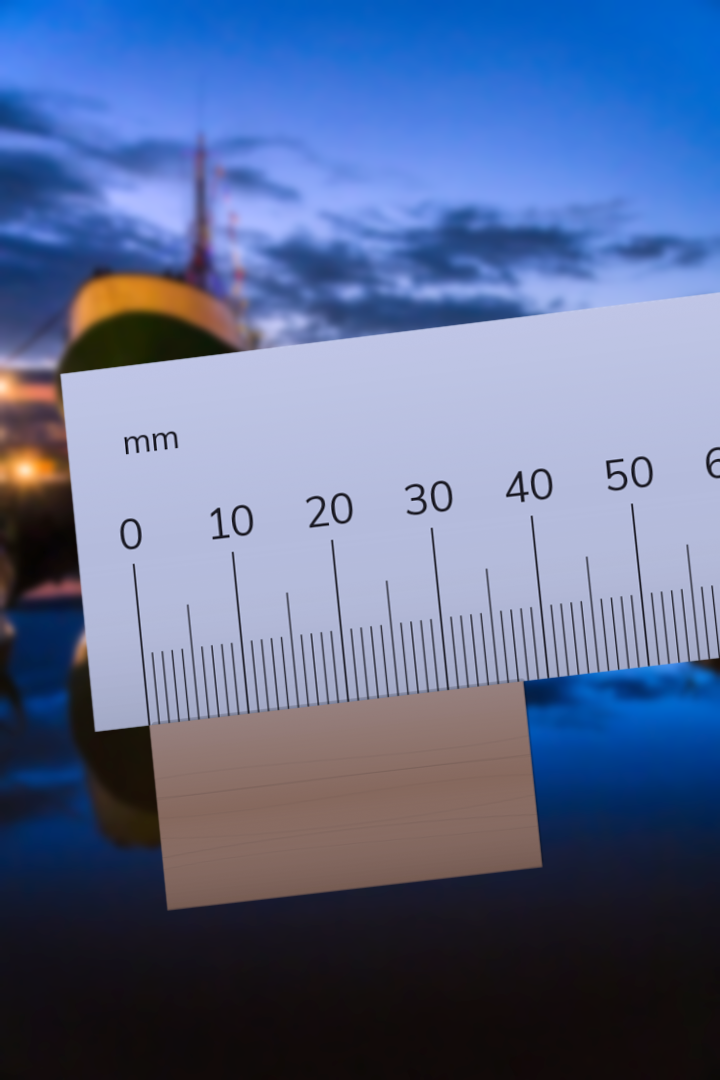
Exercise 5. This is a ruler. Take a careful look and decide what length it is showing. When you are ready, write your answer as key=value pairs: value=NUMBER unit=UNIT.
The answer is value=37.5 unit=mm
